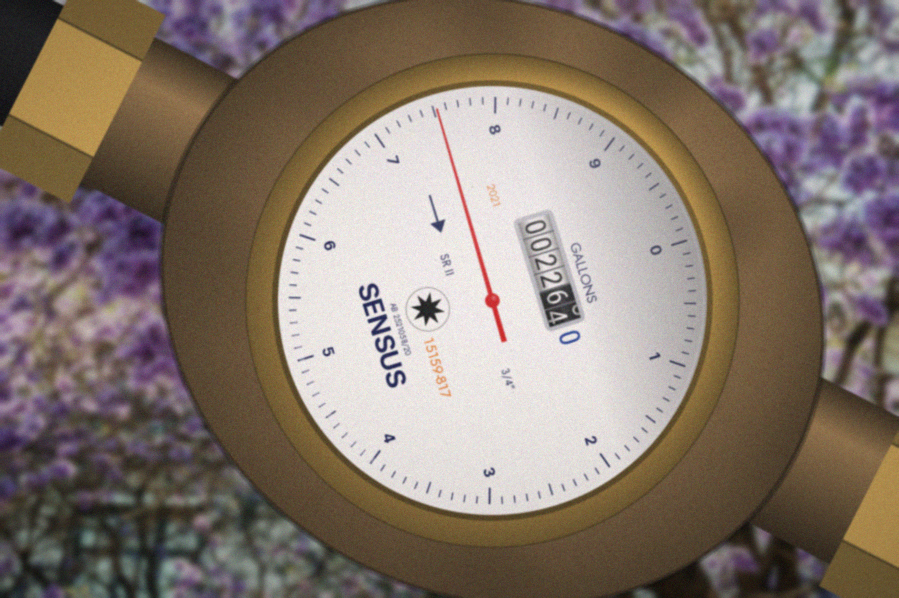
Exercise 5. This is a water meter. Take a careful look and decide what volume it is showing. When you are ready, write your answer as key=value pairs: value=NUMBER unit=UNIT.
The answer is value=22637.5 unit=gal
